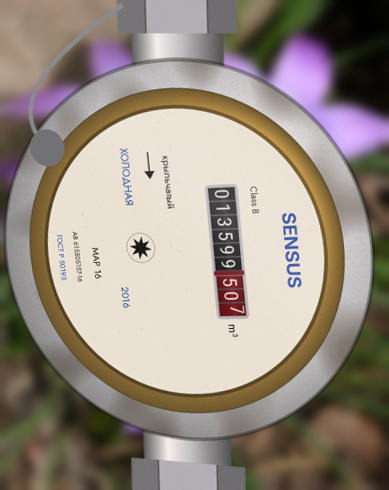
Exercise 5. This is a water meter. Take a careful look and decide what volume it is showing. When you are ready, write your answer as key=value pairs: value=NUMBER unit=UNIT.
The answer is value=13599.507 unit=m³
